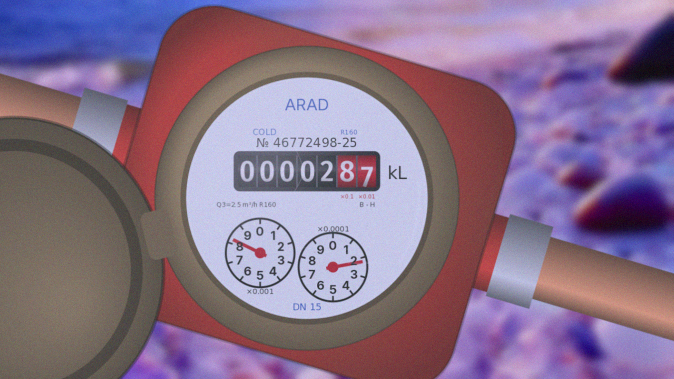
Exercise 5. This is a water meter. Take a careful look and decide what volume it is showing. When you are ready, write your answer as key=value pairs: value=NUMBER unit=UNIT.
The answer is value=2.8682 unit=kL
